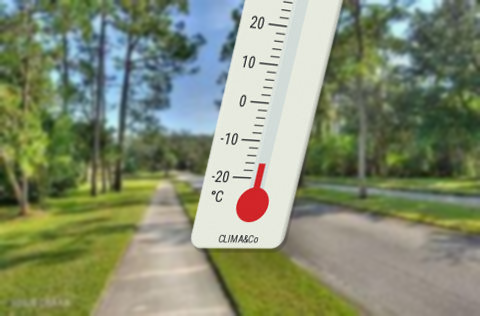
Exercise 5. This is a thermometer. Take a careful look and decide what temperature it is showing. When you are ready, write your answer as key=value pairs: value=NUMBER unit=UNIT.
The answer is value=-16 unit=°C
